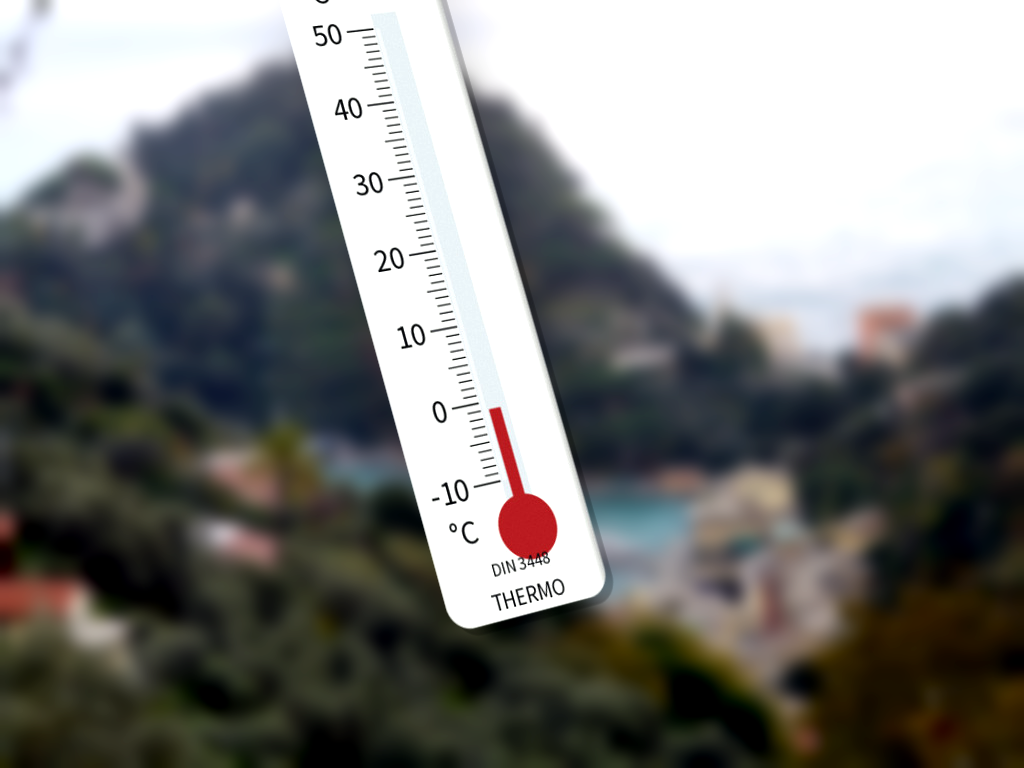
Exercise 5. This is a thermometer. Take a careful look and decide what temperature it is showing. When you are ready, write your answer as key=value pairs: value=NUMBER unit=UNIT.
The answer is value=-1 unit=°C
